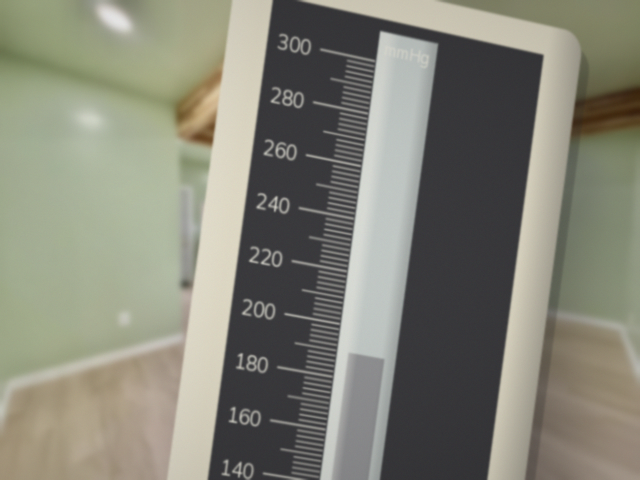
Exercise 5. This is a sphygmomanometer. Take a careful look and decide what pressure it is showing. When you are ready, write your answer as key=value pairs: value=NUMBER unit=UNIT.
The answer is value=190 unit=mmHg
